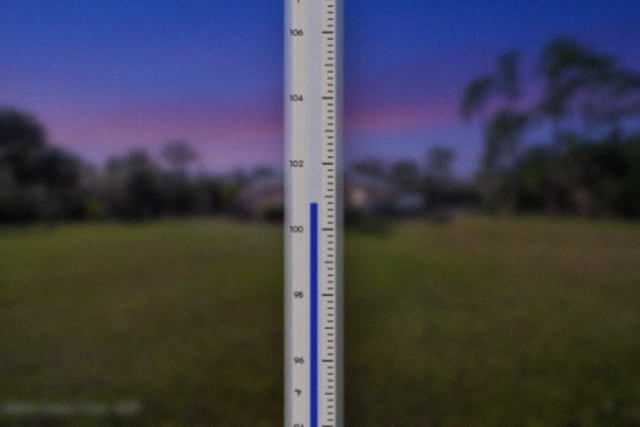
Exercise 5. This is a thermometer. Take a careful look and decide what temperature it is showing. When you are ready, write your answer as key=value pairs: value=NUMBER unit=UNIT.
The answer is value=100.8 unit=°F
